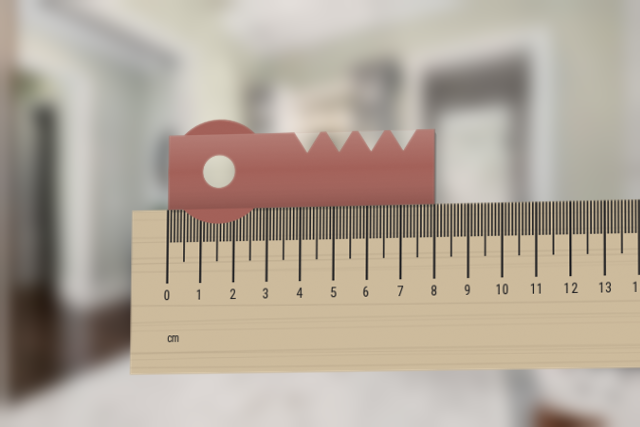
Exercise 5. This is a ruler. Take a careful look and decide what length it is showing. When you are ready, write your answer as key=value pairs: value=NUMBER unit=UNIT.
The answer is value=8 unit=cm
